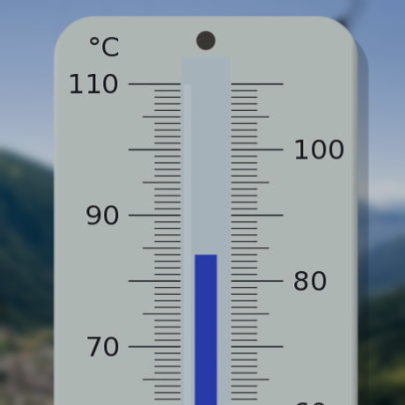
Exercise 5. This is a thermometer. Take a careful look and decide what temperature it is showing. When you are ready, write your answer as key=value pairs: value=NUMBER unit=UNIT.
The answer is value=84 unit=°C
